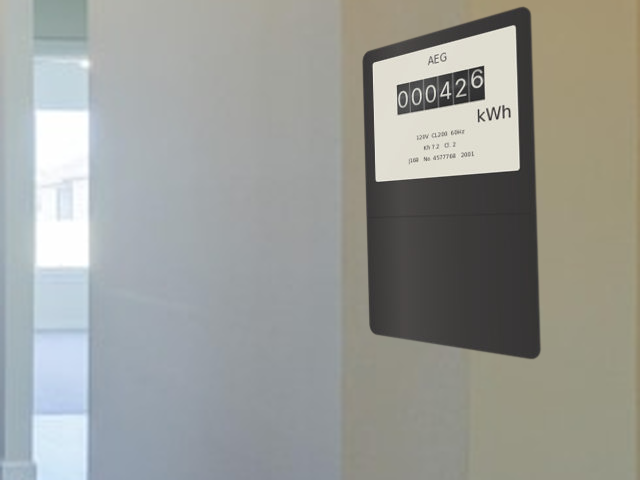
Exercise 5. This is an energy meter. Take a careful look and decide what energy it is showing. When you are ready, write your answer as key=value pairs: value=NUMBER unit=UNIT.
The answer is value=426 unit=kWh
